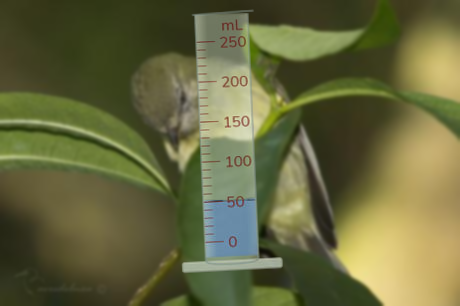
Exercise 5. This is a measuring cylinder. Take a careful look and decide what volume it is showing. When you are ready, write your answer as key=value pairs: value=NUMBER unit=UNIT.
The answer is value=50 unit=mL
